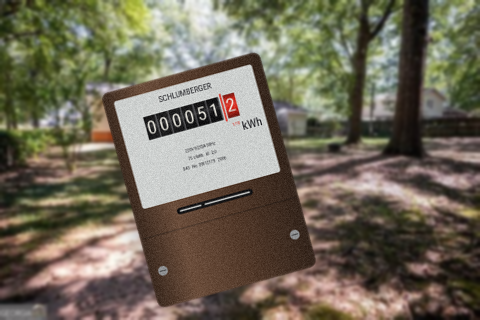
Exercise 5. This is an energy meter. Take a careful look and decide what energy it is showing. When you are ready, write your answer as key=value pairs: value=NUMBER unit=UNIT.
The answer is value=51.2 unit=kWh
